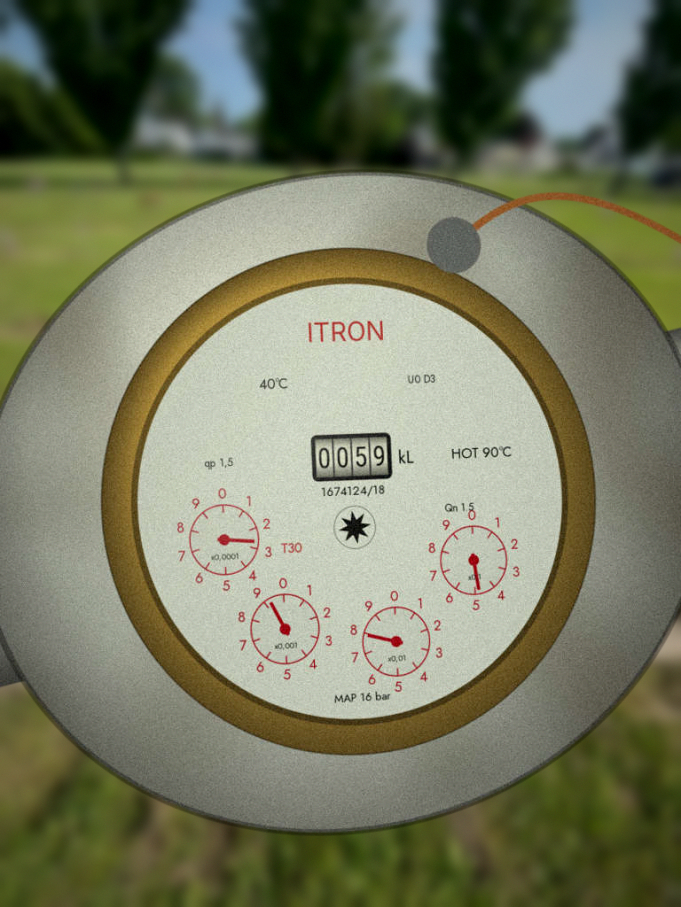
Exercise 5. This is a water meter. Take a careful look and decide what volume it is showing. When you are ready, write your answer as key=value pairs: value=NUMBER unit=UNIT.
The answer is value=59.4792 unit=kL
